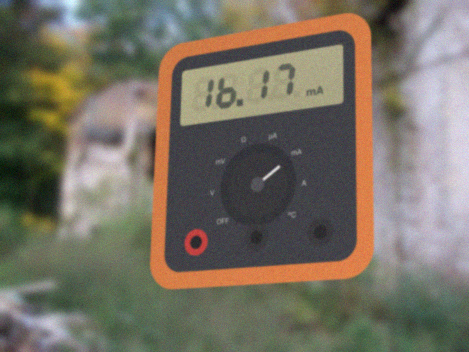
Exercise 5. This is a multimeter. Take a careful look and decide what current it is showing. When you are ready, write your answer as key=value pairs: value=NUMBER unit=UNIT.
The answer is value=16.17 unit=mA
